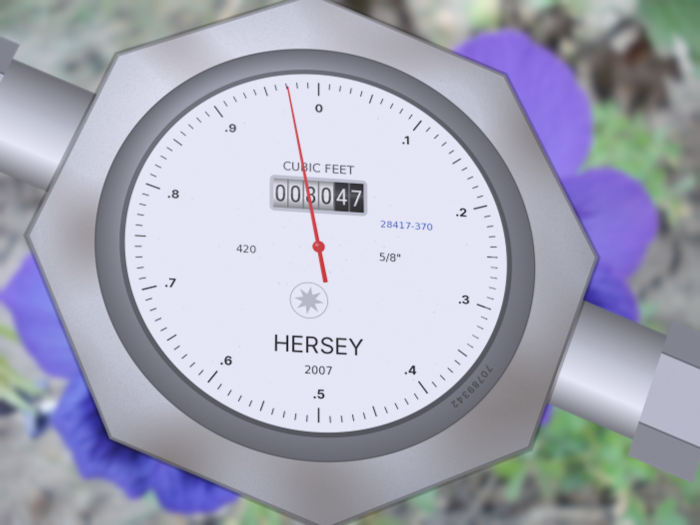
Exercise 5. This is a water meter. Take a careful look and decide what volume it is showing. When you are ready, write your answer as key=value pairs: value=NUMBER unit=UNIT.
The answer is value=8046.97 unit=ft³
